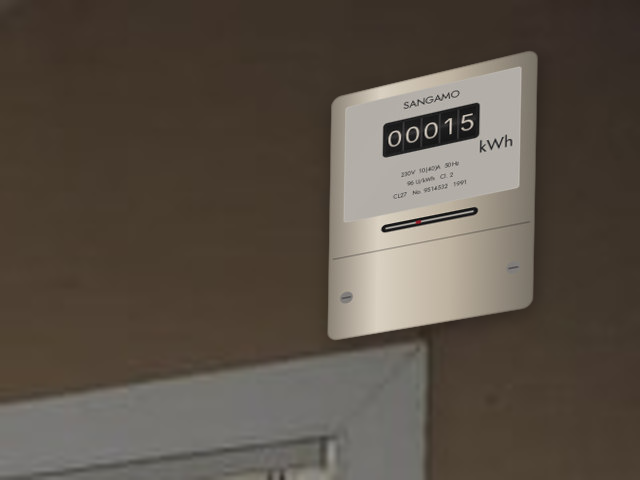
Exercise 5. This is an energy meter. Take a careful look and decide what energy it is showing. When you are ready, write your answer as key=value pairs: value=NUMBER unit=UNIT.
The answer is value=15 unit=kWh
